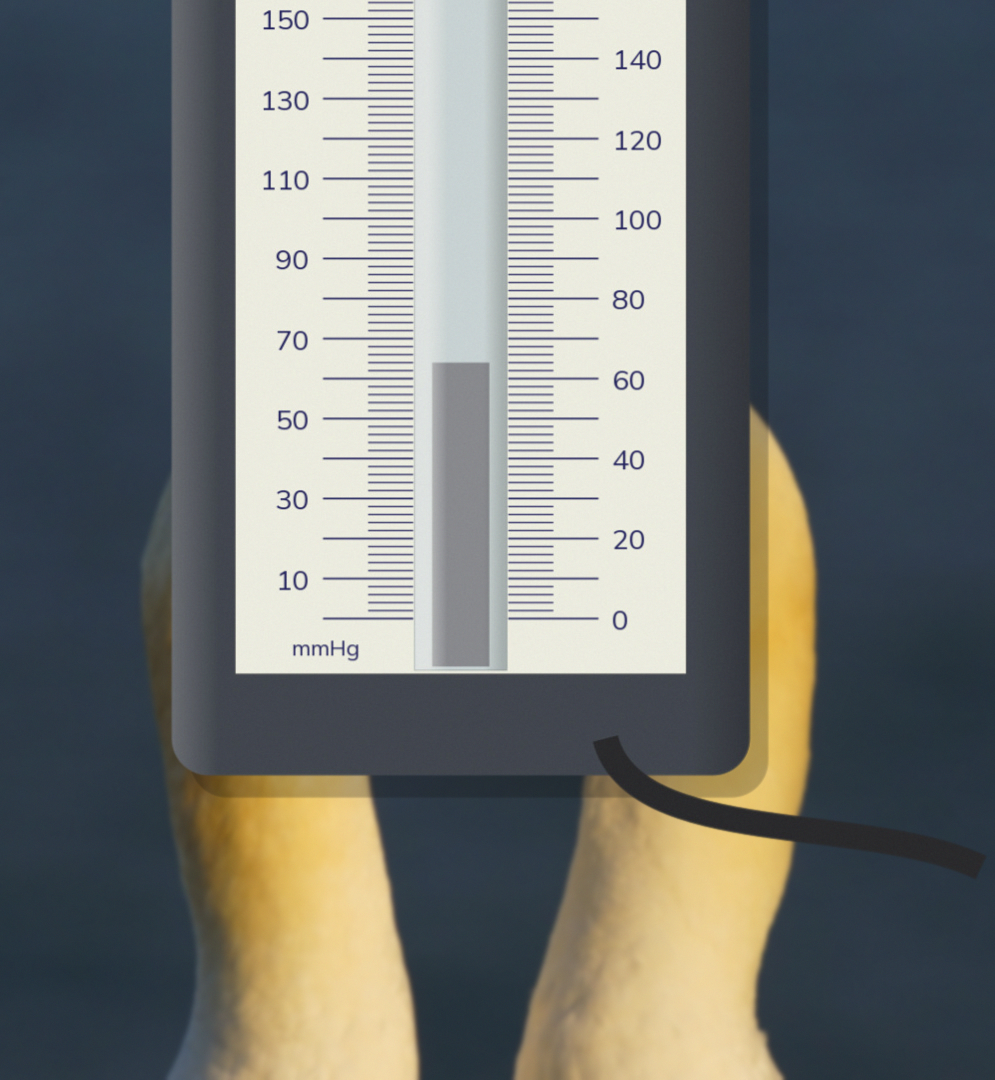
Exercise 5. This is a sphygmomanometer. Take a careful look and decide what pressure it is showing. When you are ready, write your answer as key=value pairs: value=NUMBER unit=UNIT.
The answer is value=64 unit=mmHg
